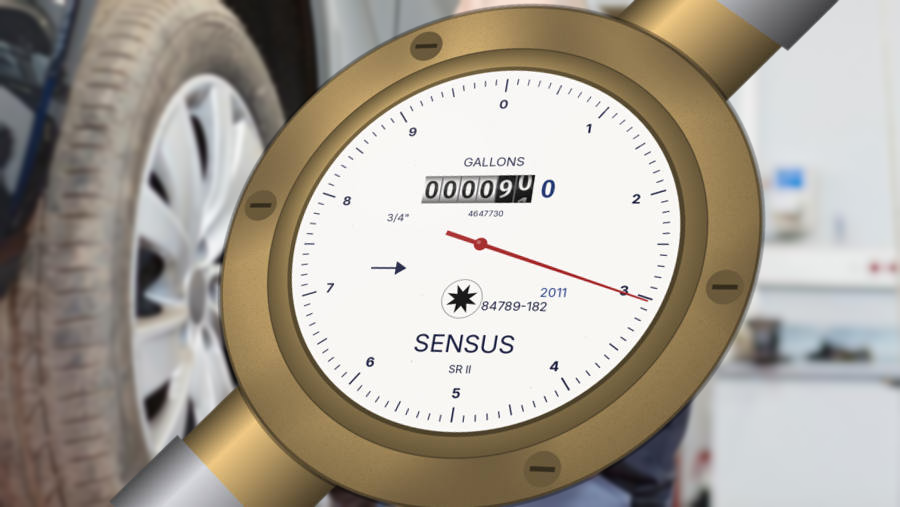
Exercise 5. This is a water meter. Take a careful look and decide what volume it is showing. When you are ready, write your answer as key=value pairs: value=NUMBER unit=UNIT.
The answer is value=903.0 unit=gal
